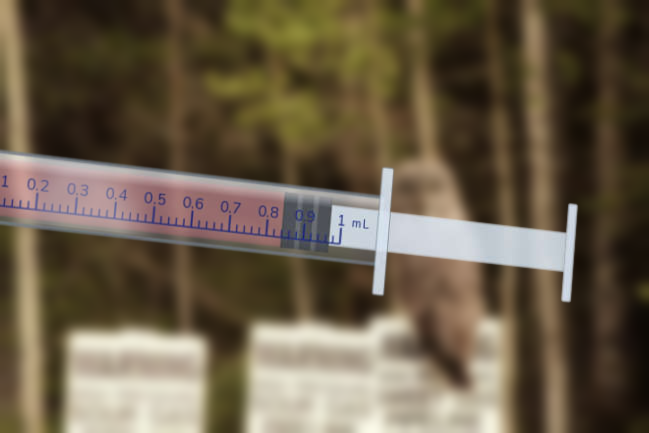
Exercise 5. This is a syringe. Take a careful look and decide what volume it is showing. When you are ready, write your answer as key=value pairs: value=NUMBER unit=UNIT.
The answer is value=0.84 unit=mL
